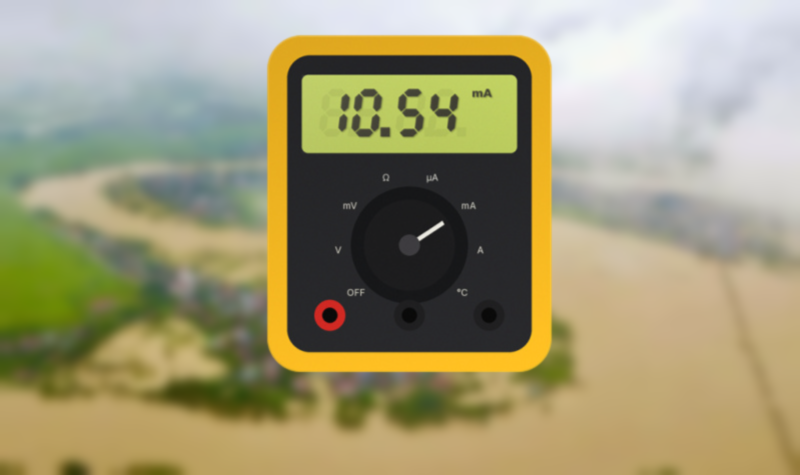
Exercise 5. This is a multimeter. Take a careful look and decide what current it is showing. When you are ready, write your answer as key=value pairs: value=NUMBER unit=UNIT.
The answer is value=10.54 unit=mA
